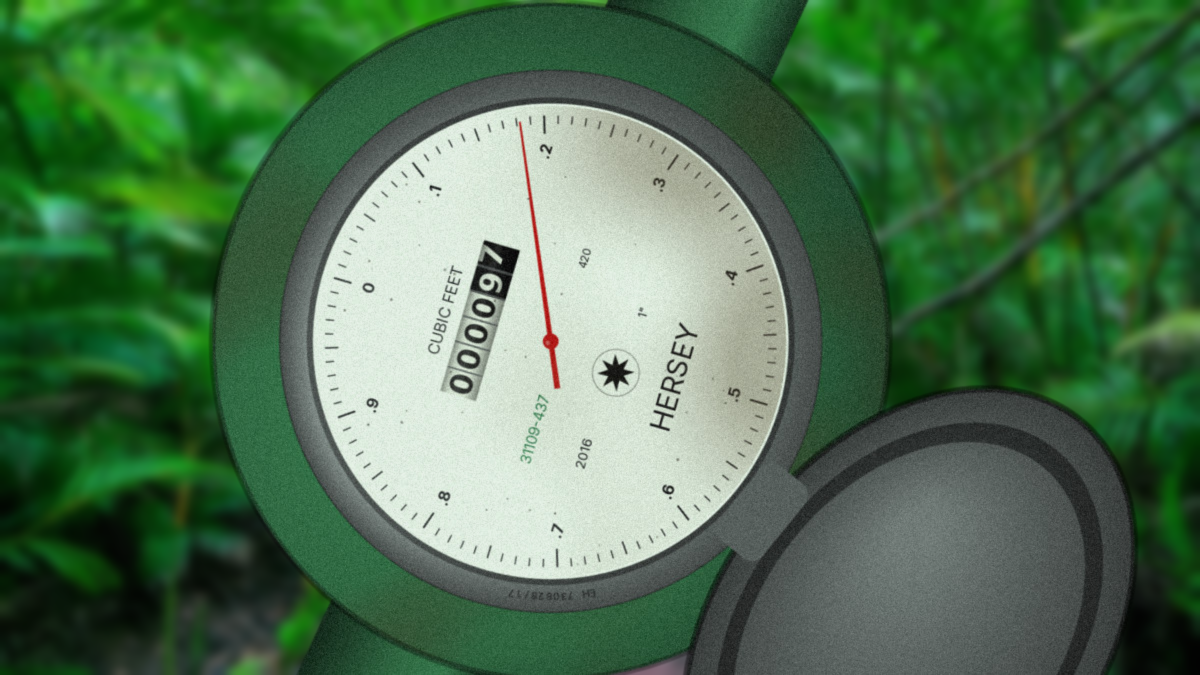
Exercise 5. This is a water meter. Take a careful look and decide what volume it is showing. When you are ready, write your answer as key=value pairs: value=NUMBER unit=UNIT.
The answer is value=97.18 unit=ft³
